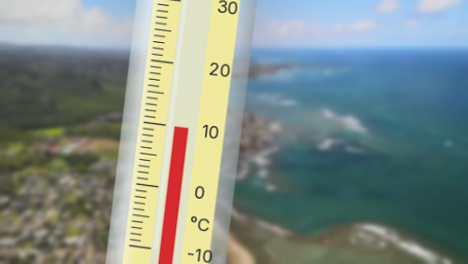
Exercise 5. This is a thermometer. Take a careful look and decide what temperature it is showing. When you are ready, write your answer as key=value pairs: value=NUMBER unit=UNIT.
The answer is value=10 unit=°C
